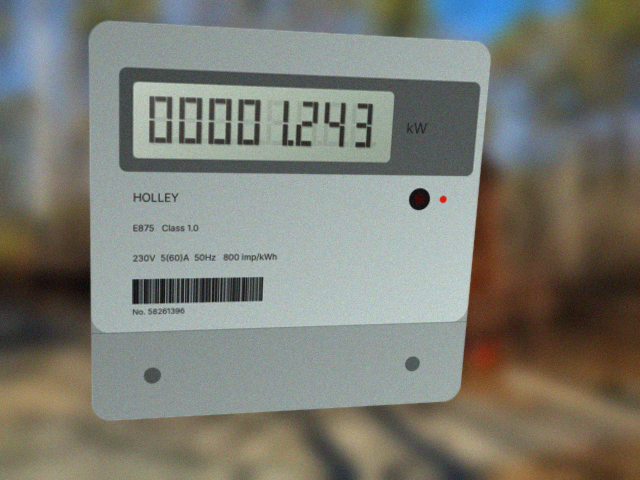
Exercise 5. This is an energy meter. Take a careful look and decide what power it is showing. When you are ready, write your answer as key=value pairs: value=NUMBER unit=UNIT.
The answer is value=1.243 unit=kW
